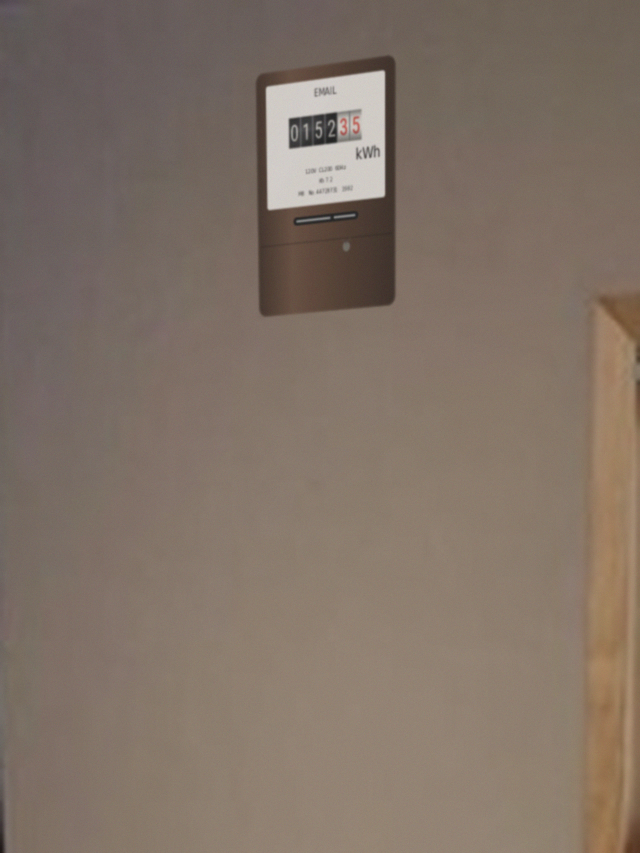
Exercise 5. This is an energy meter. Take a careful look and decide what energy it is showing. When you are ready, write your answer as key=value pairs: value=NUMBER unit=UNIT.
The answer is value=152.35 unit=kWh
